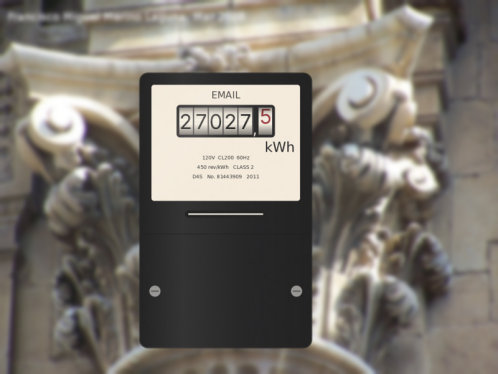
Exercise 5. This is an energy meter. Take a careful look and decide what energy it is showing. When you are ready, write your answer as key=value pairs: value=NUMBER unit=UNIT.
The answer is value=27027.5 unit=kWh
